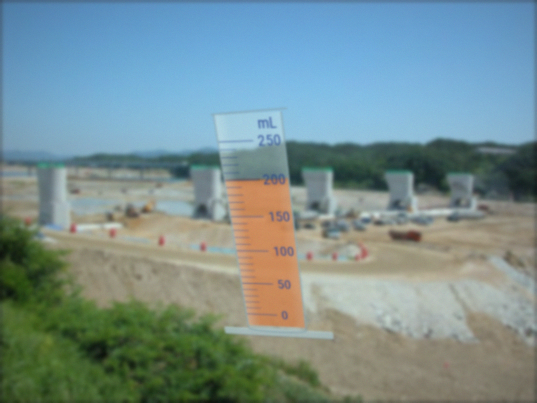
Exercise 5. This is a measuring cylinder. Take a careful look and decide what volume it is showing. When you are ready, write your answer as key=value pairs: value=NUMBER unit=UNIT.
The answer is value=200 unit=mL
